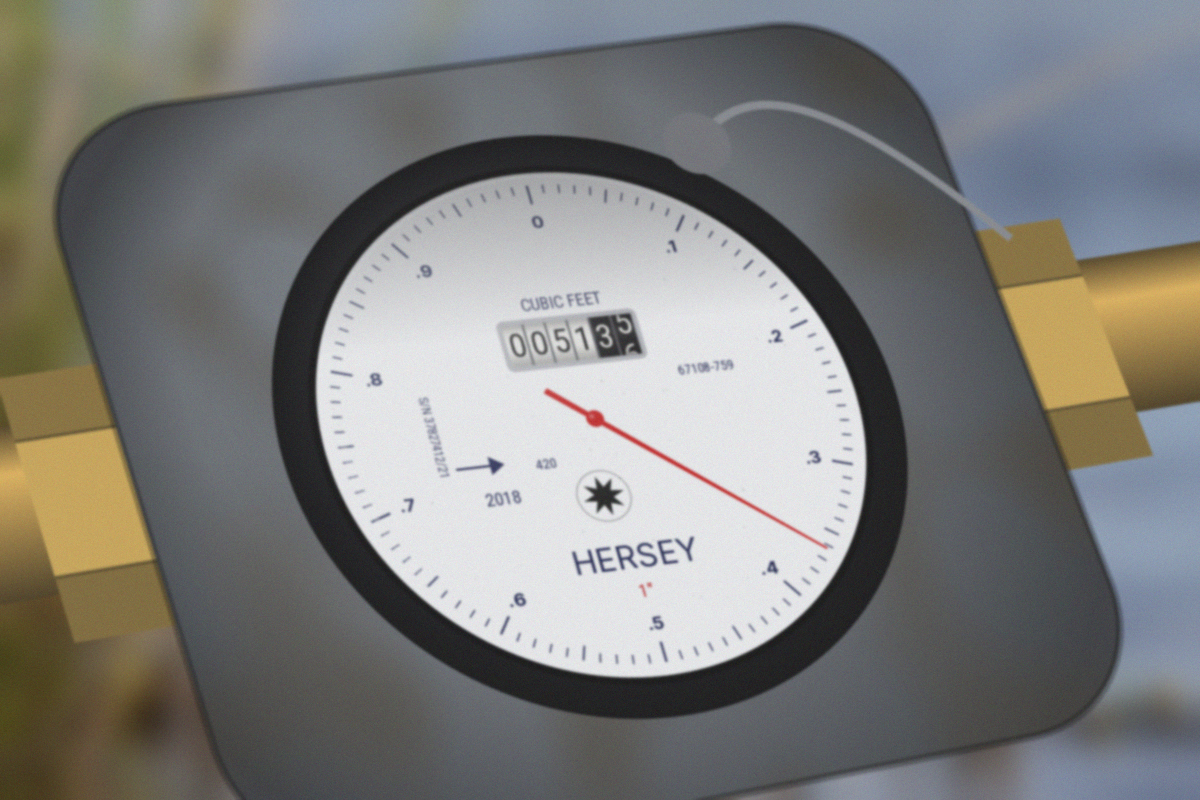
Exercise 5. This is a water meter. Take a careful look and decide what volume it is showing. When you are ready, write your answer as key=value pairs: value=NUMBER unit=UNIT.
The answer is value=5135.36 unit=ft³
